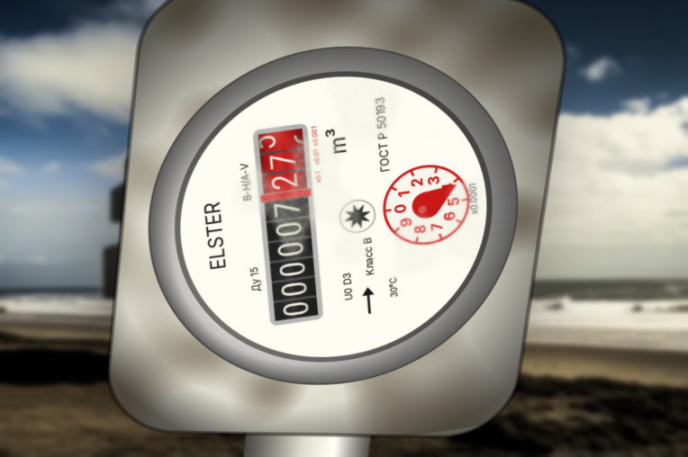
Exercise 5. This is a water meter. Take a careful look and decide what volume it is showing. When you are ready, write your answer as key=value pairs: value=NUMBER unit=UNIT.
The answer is value=7.2754 unit=m³
